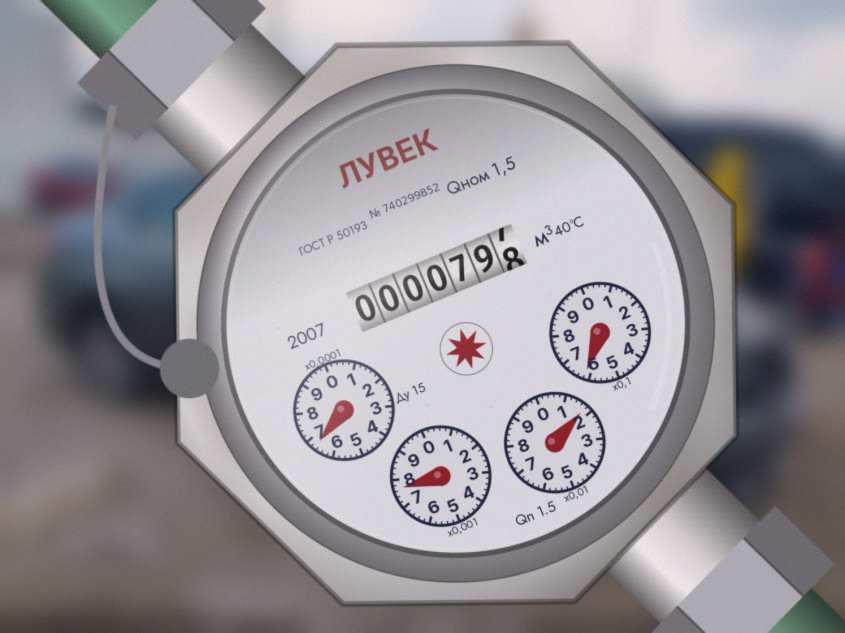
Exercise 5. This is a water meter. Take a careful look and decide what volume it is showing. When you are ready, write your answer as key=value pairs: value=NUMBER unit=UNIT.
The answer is value=797.6176 unit=m³
